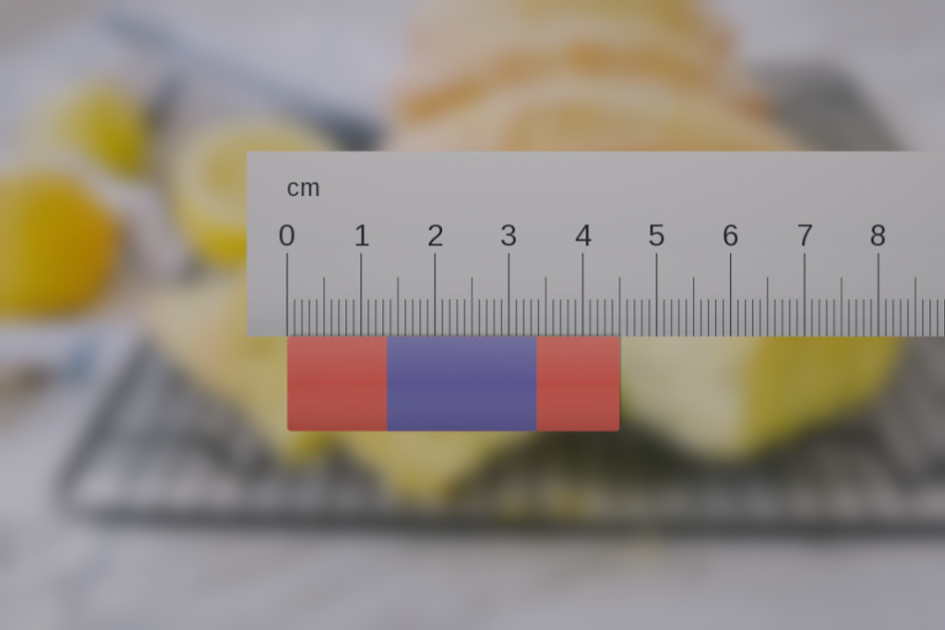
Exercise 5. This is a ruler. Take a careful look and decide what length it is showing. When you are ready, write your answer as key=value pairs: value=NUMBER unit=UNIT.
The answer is value=4.5 unit=cm
